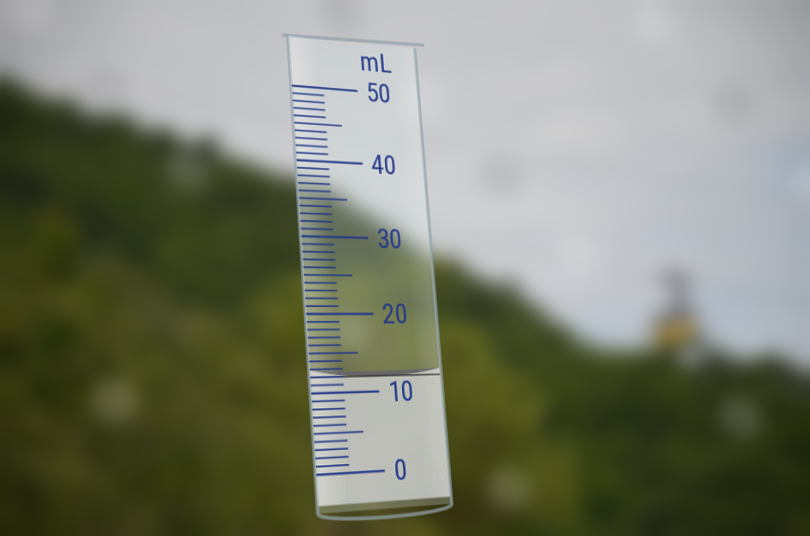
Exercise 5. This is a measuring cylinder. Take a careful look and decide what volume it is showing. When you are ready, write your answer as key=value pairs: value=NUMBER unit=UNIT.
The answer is value=12 unit=mL
